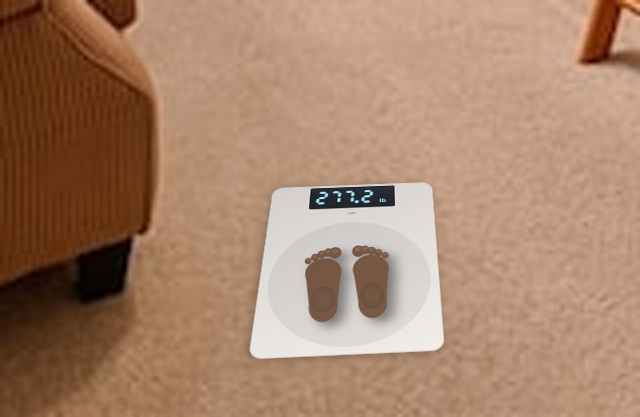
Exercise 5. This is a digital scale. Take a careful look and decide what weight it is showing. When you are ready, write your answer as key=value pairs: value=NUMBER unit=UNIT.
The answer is value=277.2 unit=lb
